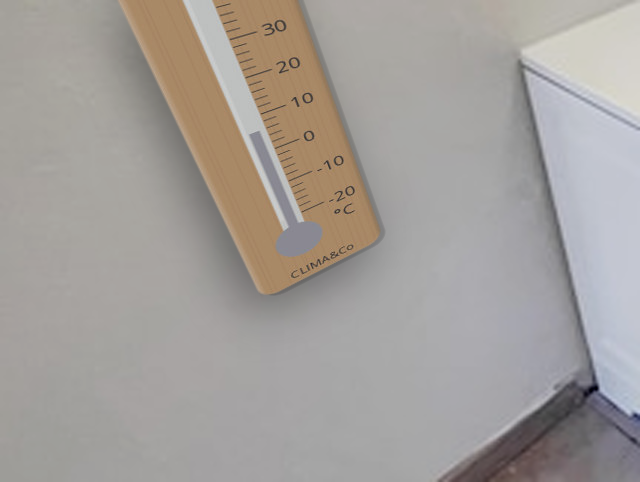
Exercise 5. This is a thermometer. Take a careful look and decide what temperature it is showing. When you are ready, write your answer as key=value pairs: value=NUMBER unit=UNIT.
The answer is value=6 unit=°C
